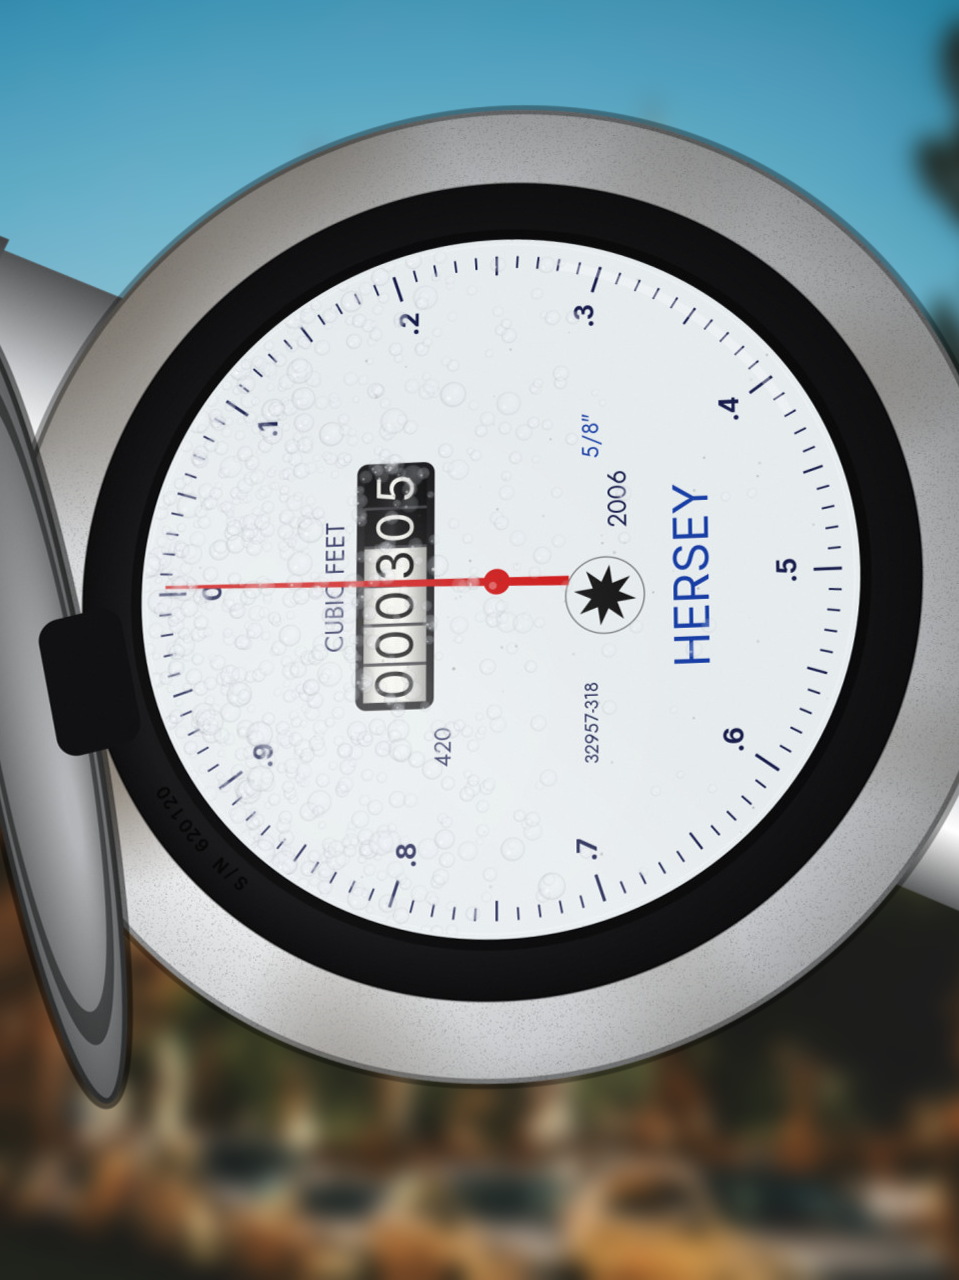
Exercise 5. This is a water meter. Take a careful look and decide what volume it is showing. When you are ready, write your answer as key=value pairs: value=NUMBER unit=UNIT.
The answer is value=305.00 unit=ft³
